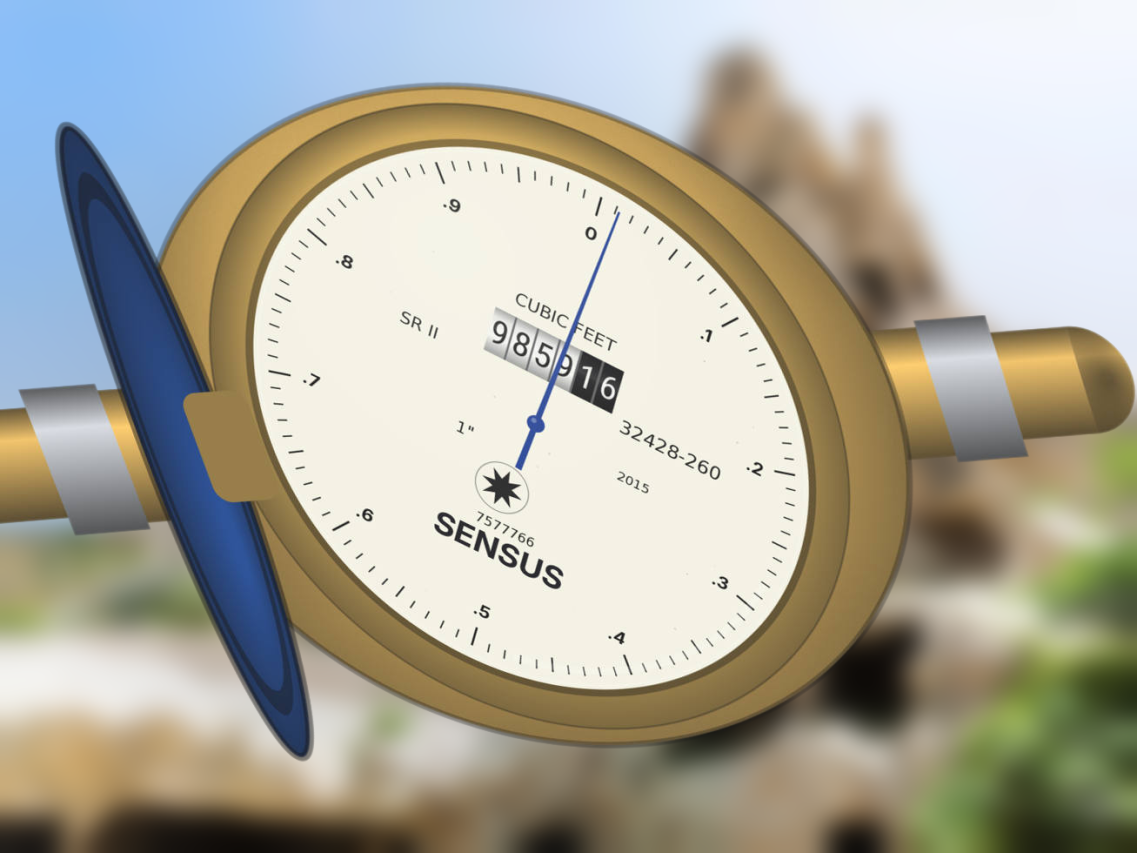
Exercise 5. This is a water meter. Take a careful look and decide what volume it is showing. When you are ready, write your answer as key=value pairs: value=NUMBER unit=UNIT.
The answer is value=985916.01 unit=ft³
